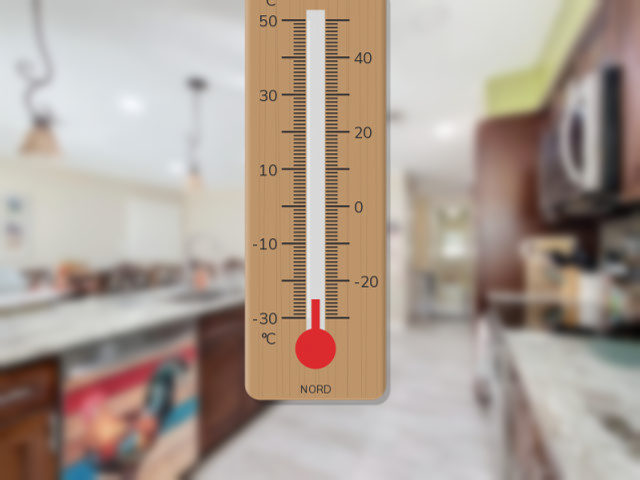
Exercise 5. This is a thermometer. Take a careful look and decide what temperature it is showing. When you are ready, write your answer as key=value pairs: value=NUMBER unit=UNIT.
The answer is value=-25 unit=°C
